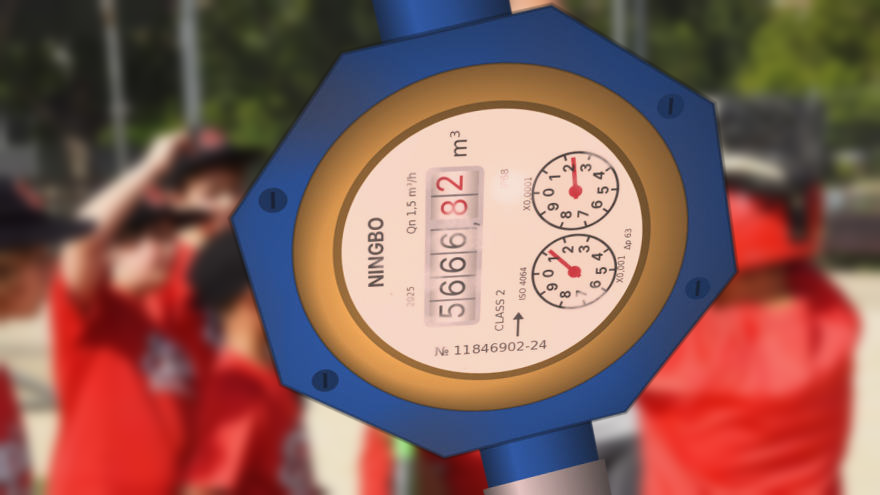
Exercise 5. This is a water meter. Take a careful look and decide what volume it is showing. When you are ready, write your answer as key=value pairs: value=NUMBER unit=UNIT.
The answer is value=5666.8212 unit=m³
